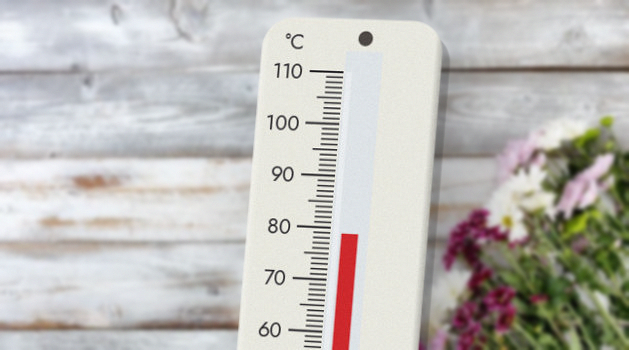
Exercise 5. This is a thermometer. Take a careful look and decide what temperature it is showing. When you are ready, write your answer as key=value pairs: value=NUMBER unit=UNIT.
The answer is value=79 unit=°C
